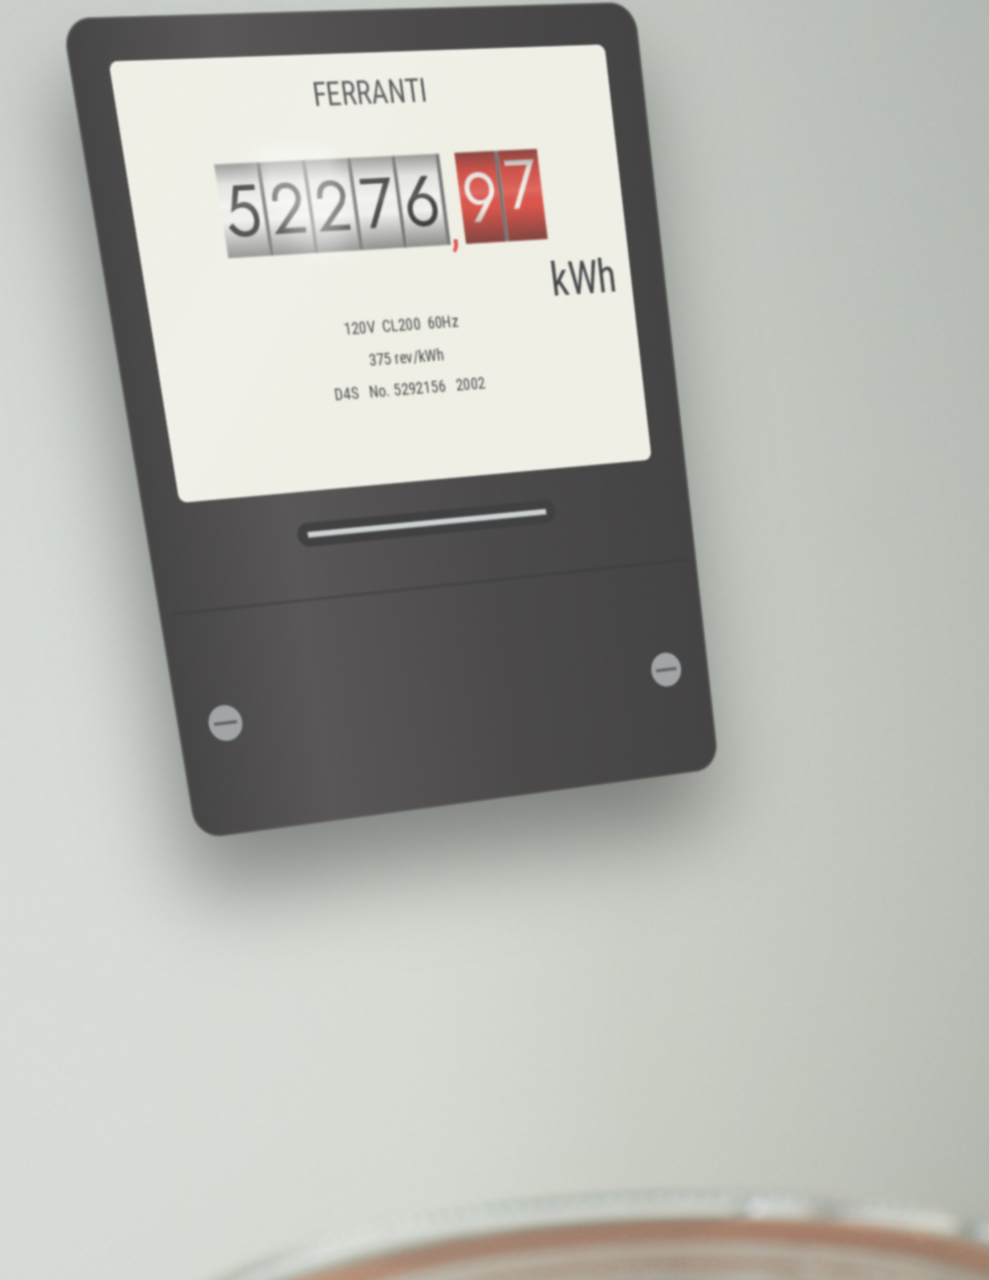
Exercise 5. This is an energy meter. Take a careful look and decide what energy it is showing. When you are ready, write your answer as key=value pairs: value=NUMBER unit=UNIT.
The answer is value=52276.97 unit=kWh
